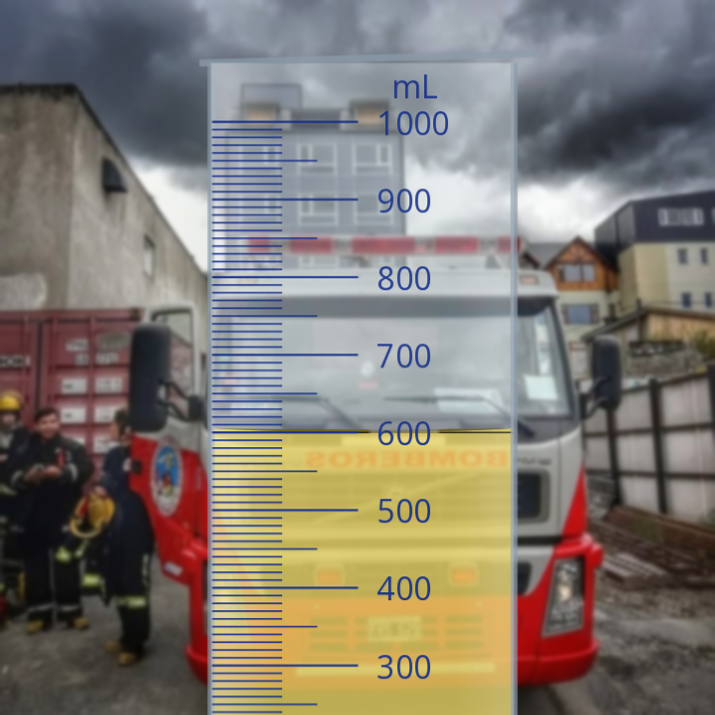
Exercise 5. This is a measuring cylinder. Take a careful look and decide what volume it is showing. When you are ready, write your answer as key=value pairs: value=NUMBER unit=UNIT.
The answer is value=600 unit=mL
